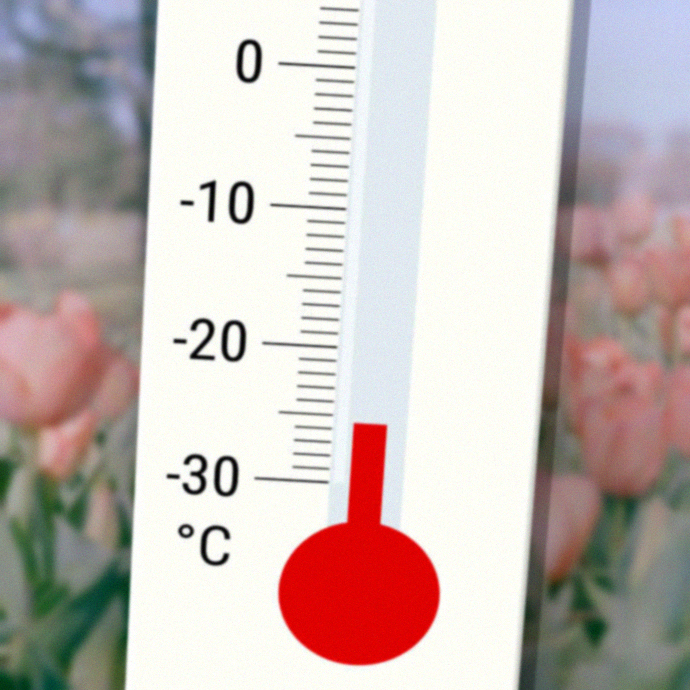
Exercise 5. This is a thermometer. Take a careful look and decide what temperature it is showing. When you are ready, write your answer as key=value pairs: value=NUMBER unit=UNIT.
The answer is value=-25.5 unit=°C
